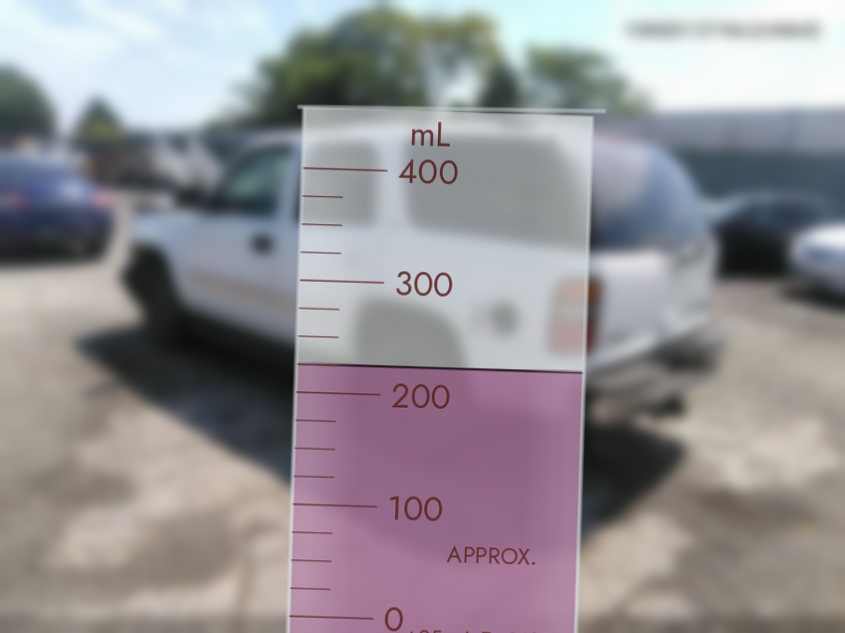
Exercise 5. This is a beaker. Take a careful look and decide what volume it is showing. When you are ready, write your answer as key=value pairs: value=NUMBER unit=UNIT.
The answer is value=225 unit=mL
